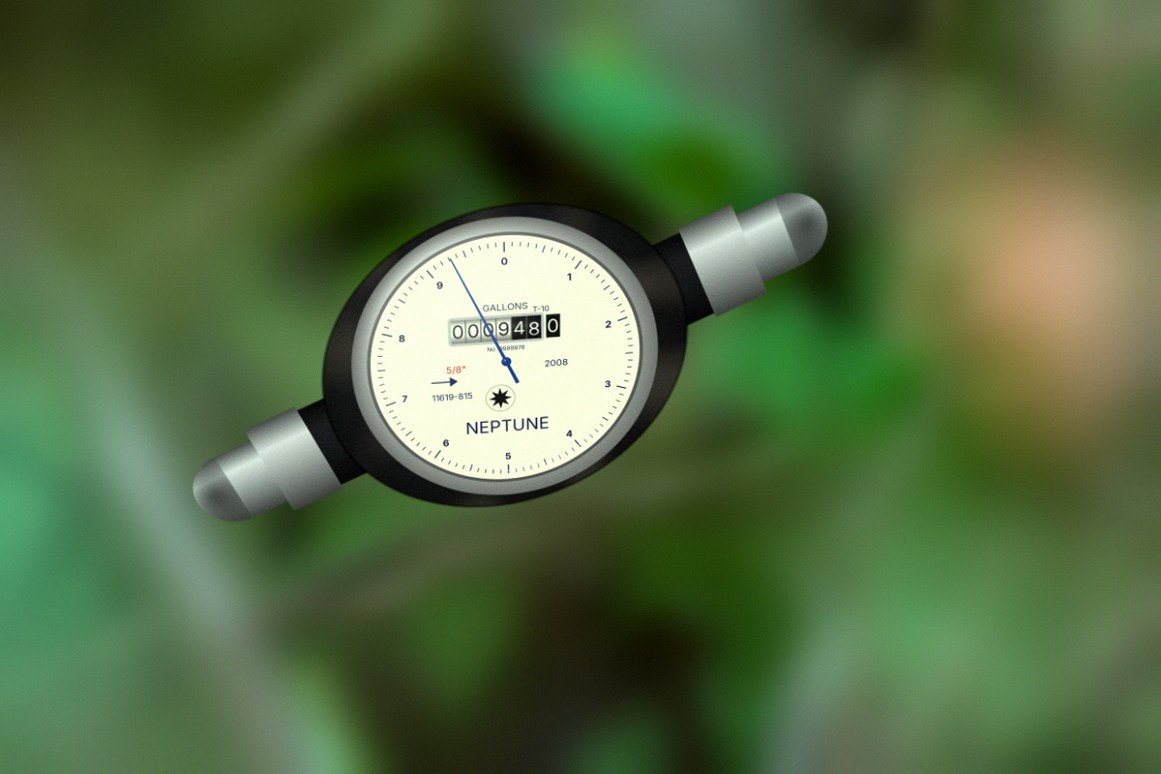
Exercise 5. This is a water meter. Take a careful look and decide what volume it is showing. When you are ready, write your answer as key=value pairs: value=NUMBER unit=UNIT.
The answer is value=9479.3 unit=gal
